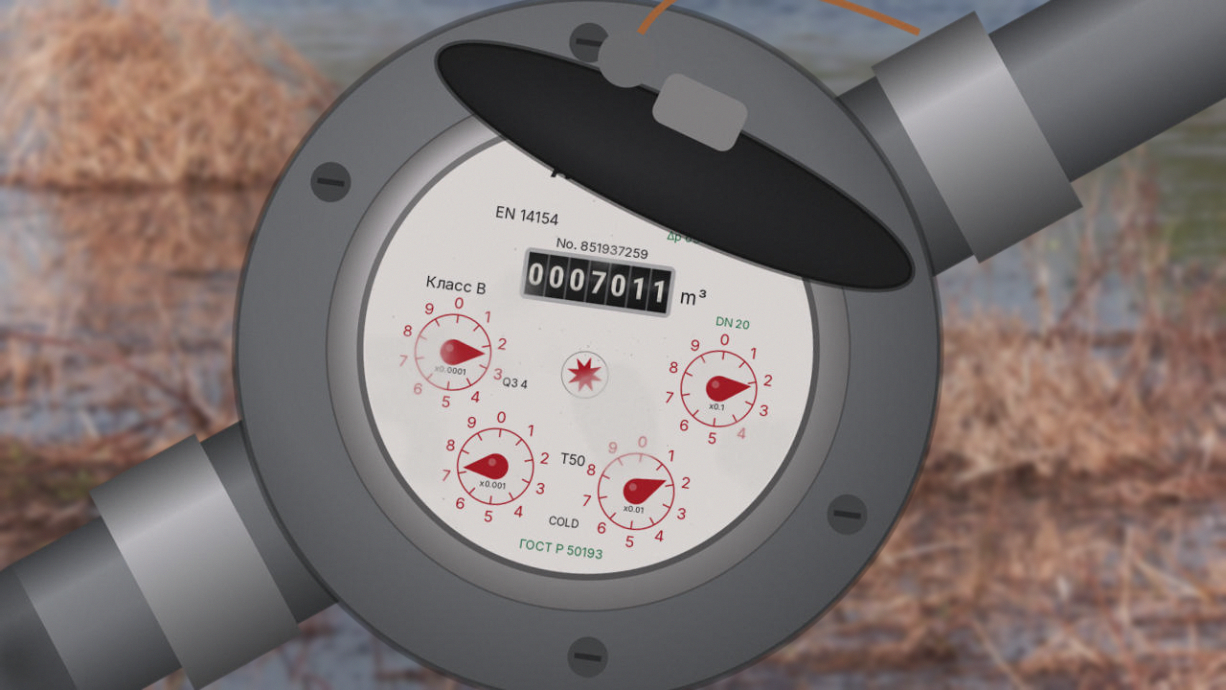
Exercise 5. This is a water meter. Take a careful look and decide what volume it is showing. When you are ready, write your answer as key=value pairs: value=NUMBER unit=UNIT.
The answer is value=7011.2172 unit=m³
